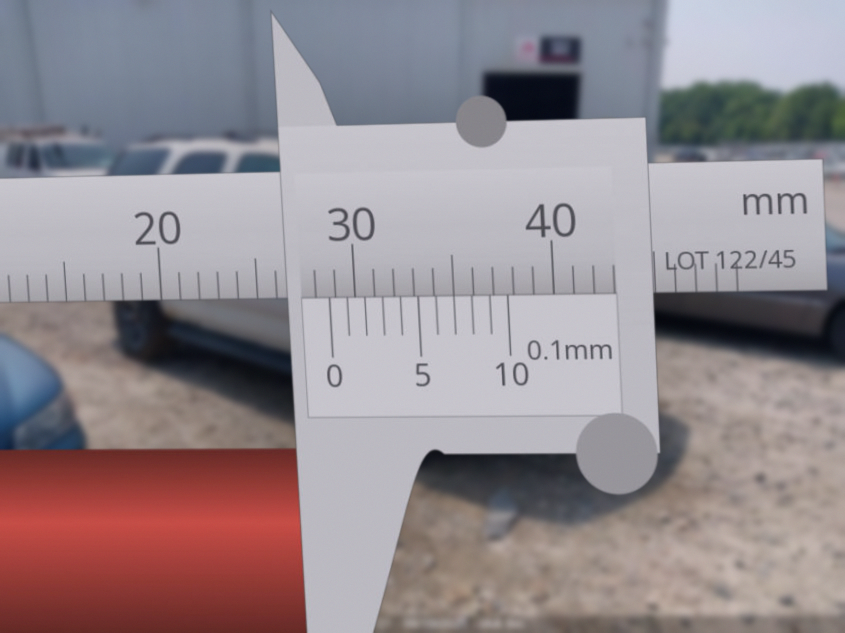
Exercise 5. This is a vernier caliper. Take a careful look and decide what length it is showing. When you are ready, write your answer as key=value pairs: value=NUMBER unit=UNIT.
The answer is value=28.7 unit=mm
